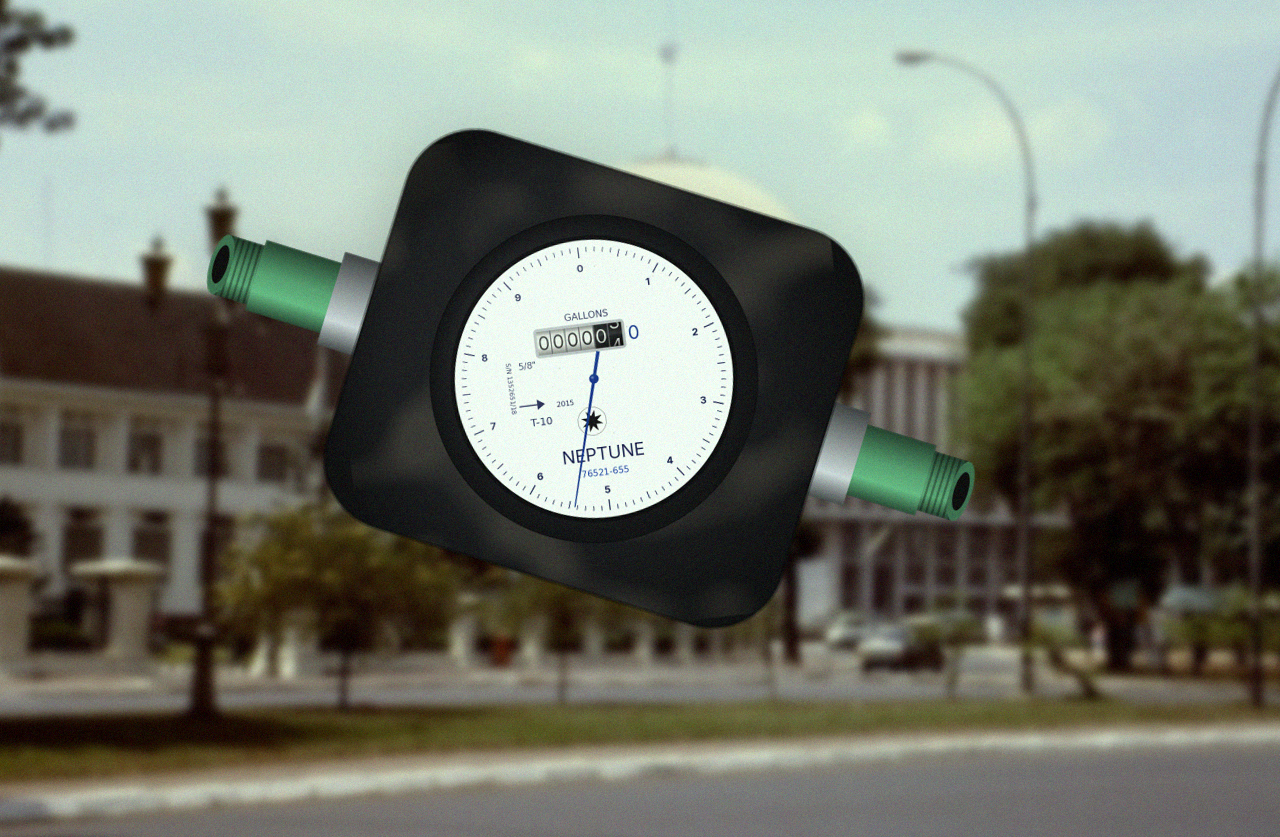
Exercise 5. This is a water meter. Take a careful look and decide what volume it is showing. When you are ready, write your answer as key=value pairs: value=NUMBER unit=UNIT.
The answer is value=35.4 unit=gal
